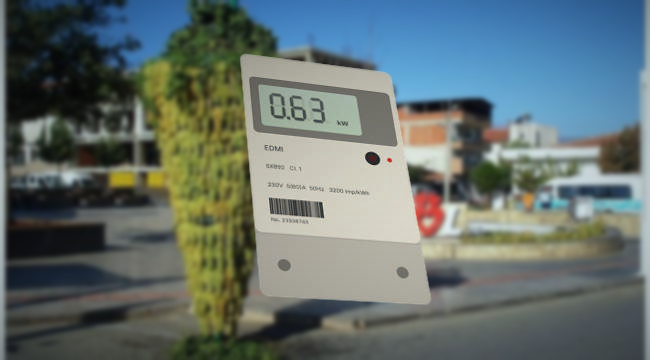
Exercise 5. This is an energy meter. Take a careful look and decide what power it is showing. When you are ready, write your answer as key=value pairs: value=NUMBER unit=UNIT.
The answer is value=0.63 unit=kW
